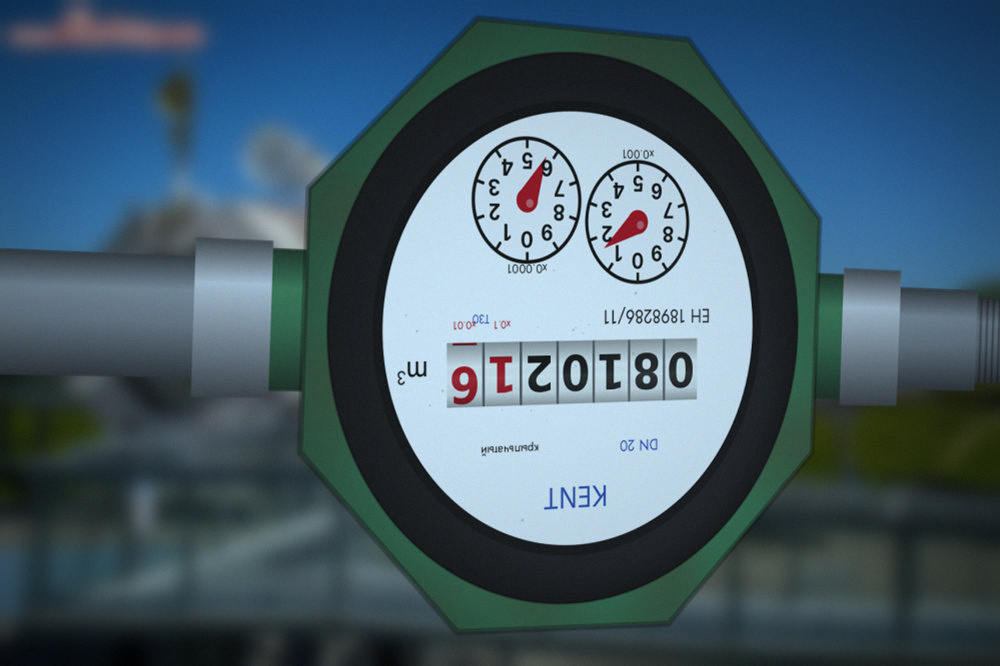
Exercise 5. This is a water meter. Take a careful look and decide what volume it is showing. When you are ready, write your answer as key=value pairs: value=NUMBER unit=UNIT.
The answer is value=8102.1615 unit=m³
